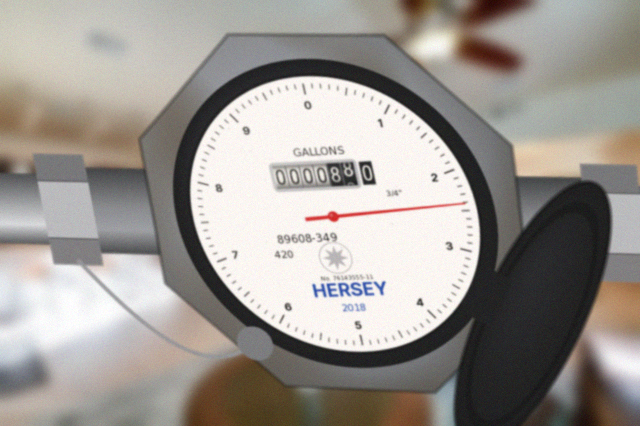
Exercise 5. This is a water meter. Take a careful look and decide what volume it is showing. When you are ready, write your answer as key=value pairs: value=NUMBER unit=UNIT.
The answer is value=882.4 unit=gal
